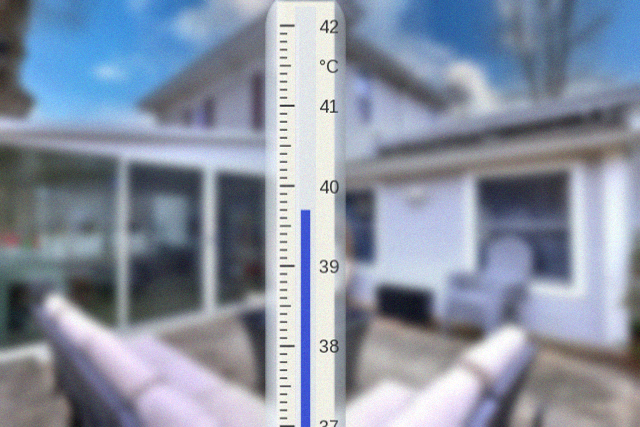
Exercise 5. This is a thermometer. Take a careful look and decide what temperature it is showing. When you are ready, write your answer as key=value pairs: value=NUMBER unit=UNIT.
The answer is value=39.7 unit=°C
